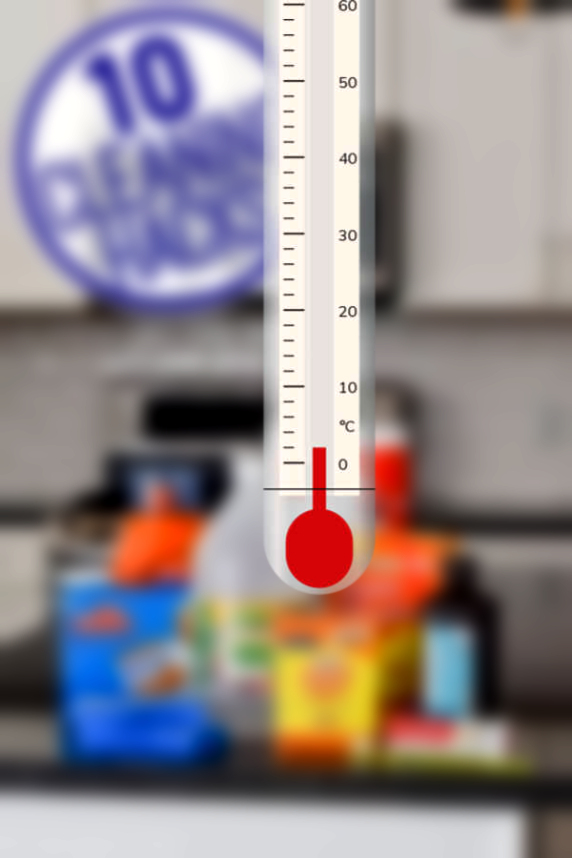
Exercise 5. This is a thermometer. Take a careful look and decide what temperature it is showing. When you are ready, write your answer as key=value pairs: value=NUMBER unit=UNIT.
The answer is value=2 unit=°C
